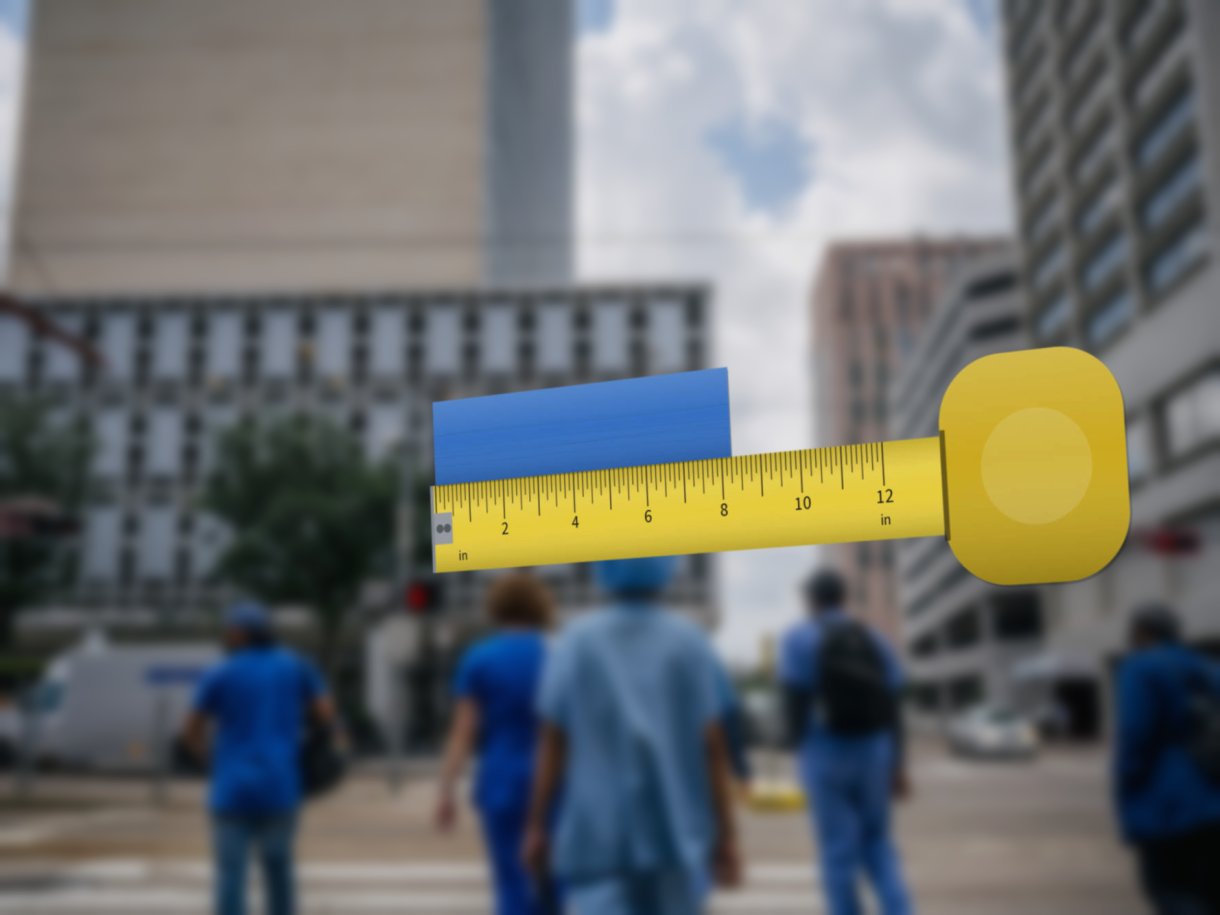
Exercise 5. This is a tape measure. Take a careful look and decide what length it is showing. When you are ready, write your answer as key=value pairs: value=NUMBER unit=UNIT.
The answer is value=8.25 unit=in
